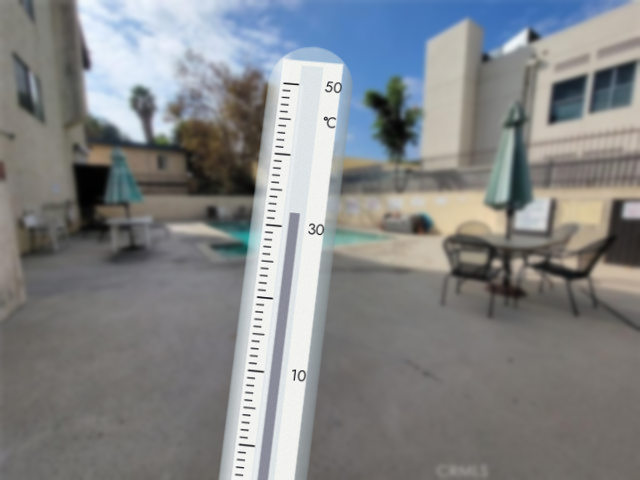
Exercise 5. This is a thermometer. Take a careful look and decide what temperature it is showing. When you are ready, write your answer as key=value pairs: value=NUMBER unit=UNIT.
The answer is value=32 unit=°C
